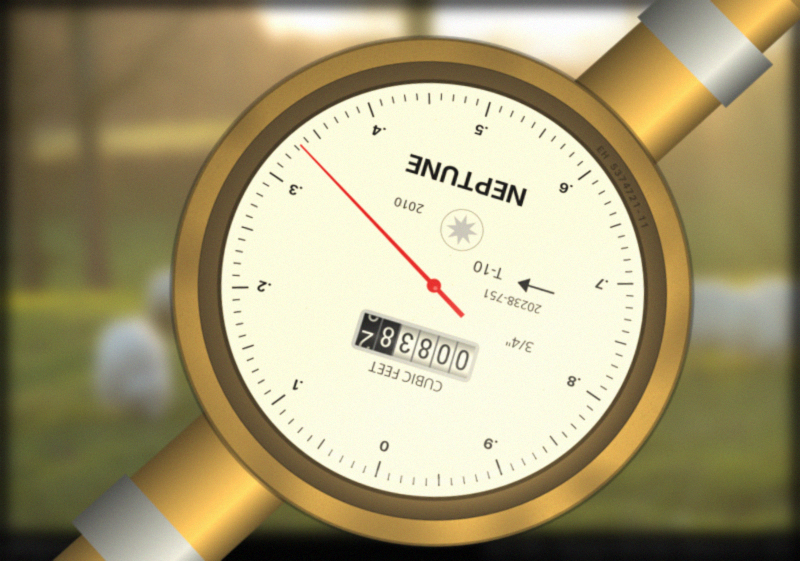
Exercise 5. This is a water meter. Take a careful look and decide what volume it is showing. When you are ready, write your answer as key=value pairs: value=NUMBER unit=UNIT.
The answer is value=8382.33 unit=ft³
